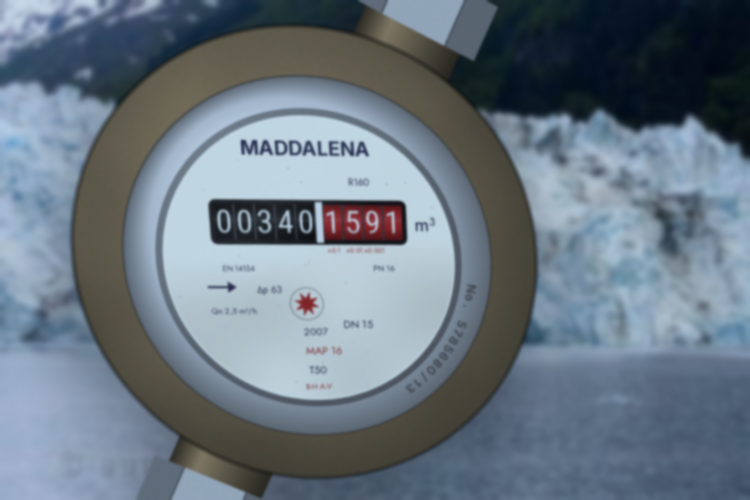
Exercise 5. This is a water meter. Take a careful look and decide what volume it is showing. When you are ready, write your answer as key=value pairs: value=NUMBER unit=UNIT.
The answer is value=340.1591 unit=m³
